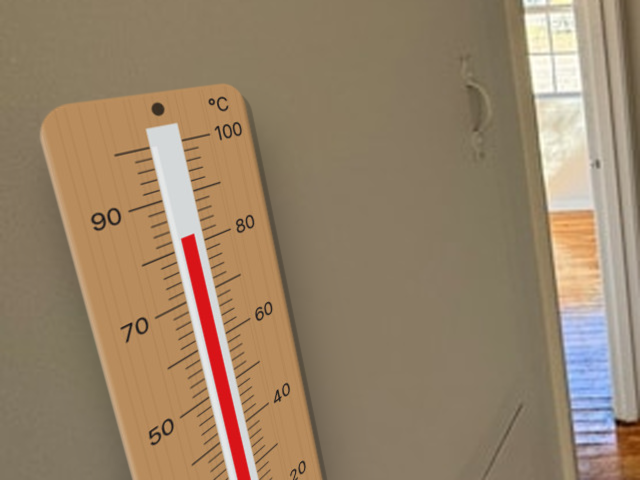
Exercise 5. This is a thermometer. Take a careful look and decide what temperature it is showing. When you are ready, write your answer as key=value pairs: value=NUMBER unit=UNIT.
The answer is value=82 unit=°C
